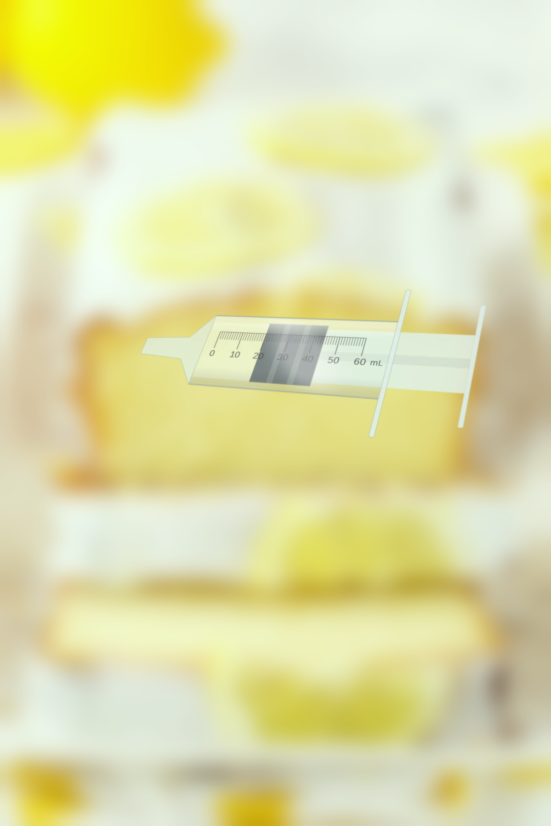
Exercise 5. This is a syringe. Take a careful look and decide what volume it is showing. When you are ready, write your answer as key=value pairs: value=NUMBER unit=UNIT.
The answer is value=20 unit=mL
